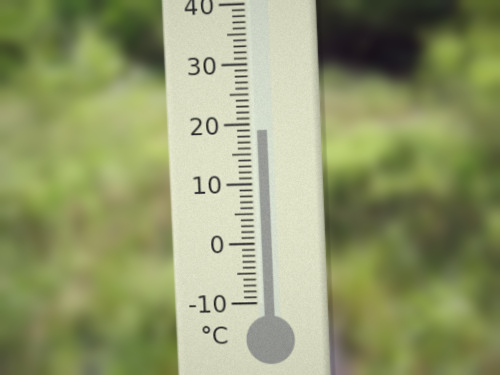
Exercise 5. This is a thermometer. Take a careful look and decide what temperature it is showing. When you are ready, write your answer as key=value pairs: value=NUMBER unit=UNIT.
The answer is value=19 unit=°C
